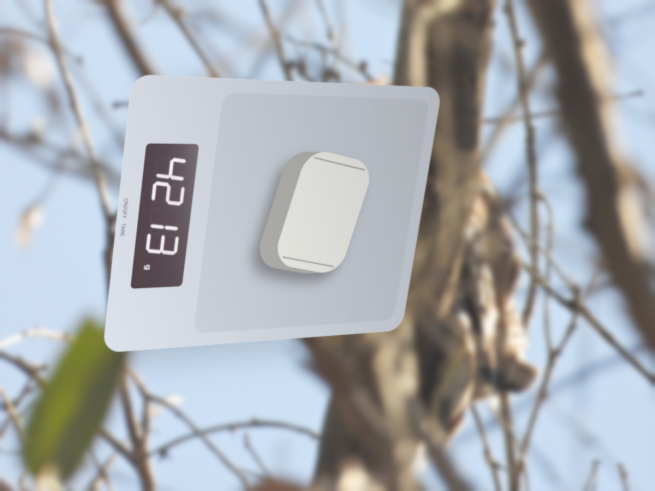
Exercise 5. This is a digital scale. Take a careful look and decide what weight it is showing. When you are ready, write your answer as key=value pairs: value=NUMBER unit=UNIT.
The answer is value=4213 unit=g
